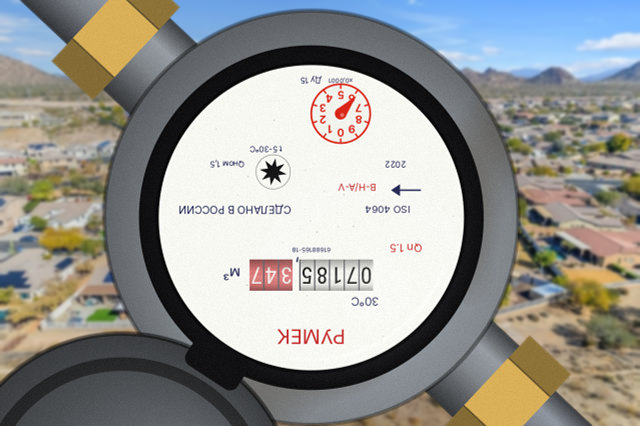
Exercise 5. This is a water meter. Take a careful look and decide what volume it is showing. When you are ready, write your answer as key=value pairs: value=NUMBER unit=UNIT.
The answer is value=7185.3476 unit=m³
